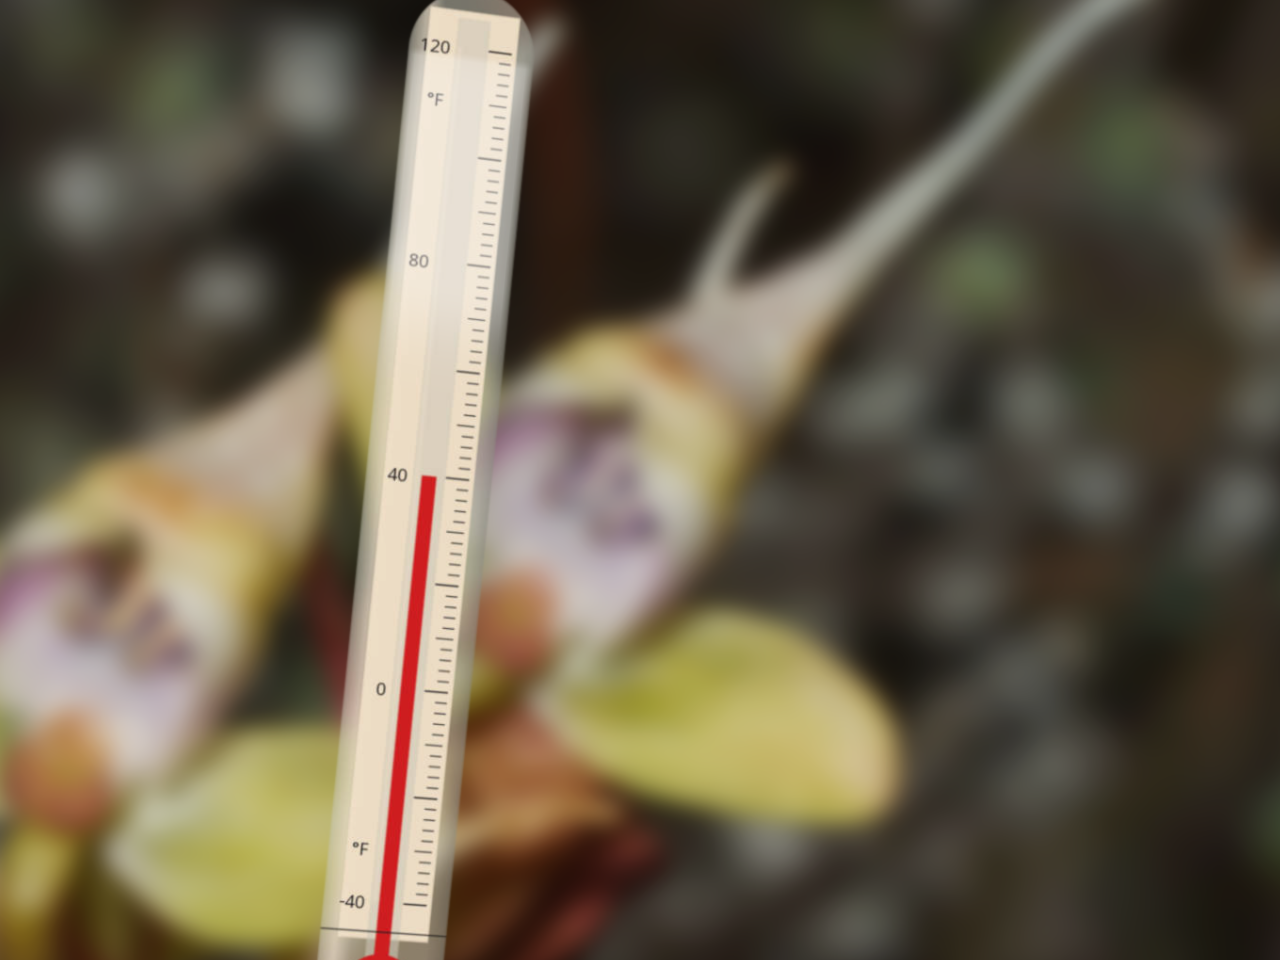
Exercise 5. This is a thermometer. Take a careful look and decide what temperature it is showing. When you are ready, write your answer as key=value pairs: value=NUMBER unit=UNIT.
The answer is value=40 unit=°F
